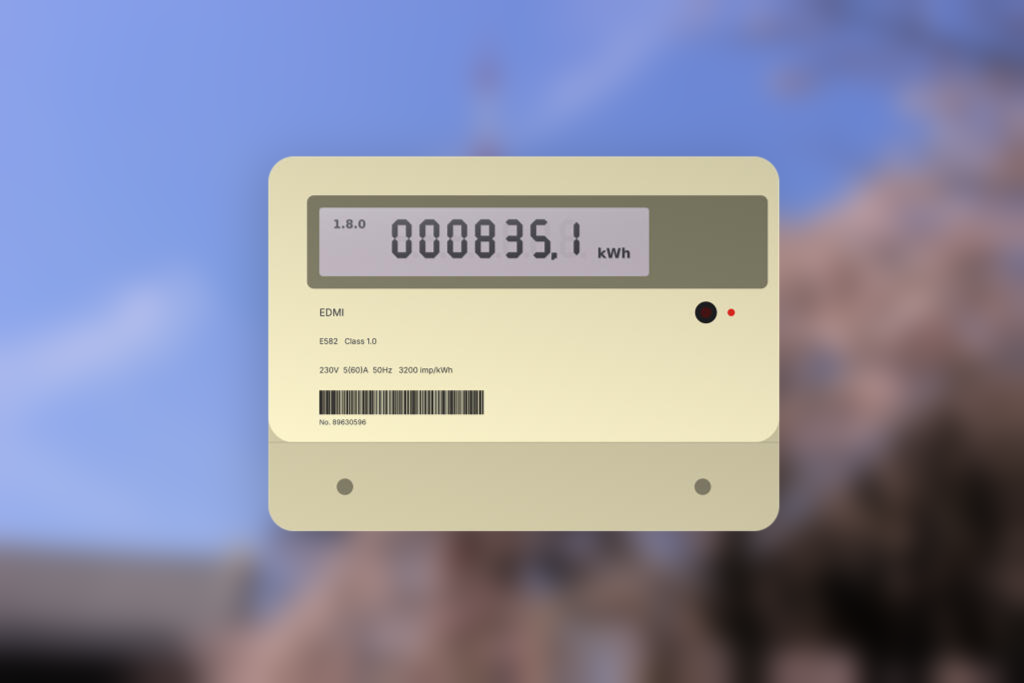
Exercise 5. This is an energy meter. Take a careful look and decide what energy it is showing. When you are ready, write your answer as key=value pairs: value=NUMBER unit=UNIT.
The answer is value=835.1 unit=kWh
